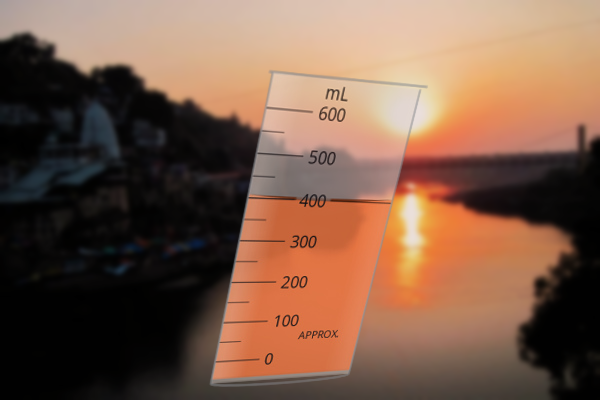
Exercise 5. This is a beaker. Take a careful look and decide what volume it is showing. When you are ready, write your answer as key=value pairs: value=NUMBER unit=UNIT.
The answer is value=400 unit=mL
